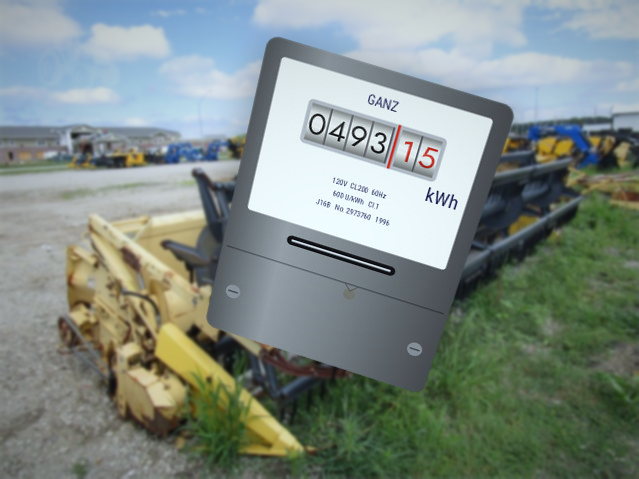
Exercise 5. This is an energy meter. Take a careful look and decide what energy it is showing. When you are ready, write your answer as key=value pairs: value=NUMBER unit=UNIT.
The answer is value=493.15 unit=kWh
